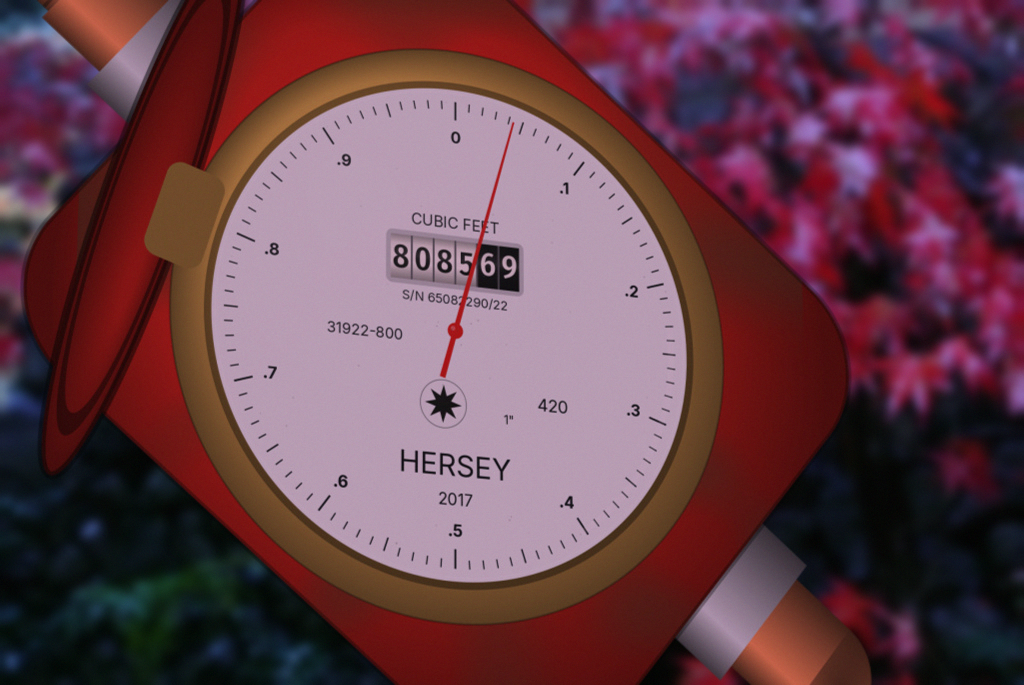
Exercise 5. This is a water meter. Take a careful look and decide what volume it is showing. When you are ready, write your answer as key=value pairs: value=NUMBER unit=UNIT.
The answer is value=808569.04 unit=ft³
